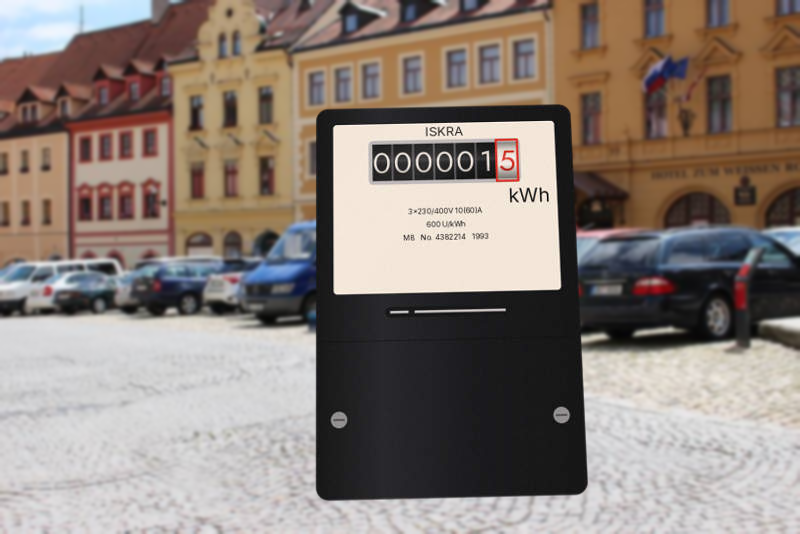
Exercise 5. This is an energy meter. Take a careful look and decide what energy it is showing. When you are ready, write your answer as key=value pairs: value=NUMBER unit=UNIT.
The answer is value=1.5 unit=kWh
